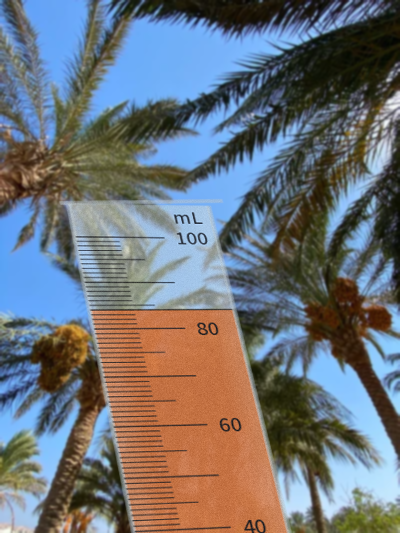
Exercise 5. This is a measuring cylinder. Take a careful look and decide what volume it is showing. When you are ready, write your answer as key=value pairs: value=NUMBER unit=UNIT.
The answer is value=84 unit=mL
